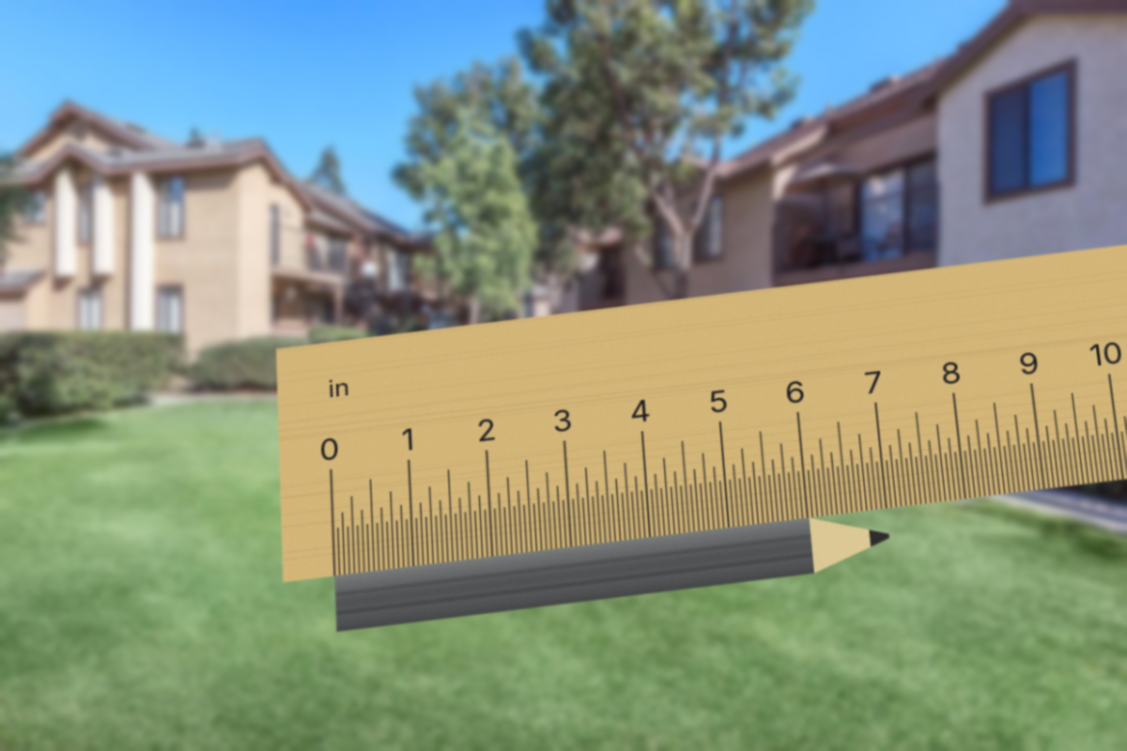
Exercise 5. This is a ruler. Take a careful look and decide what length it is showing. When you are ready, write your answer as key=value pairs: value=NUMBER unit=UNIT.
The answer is value=7 unit=in
